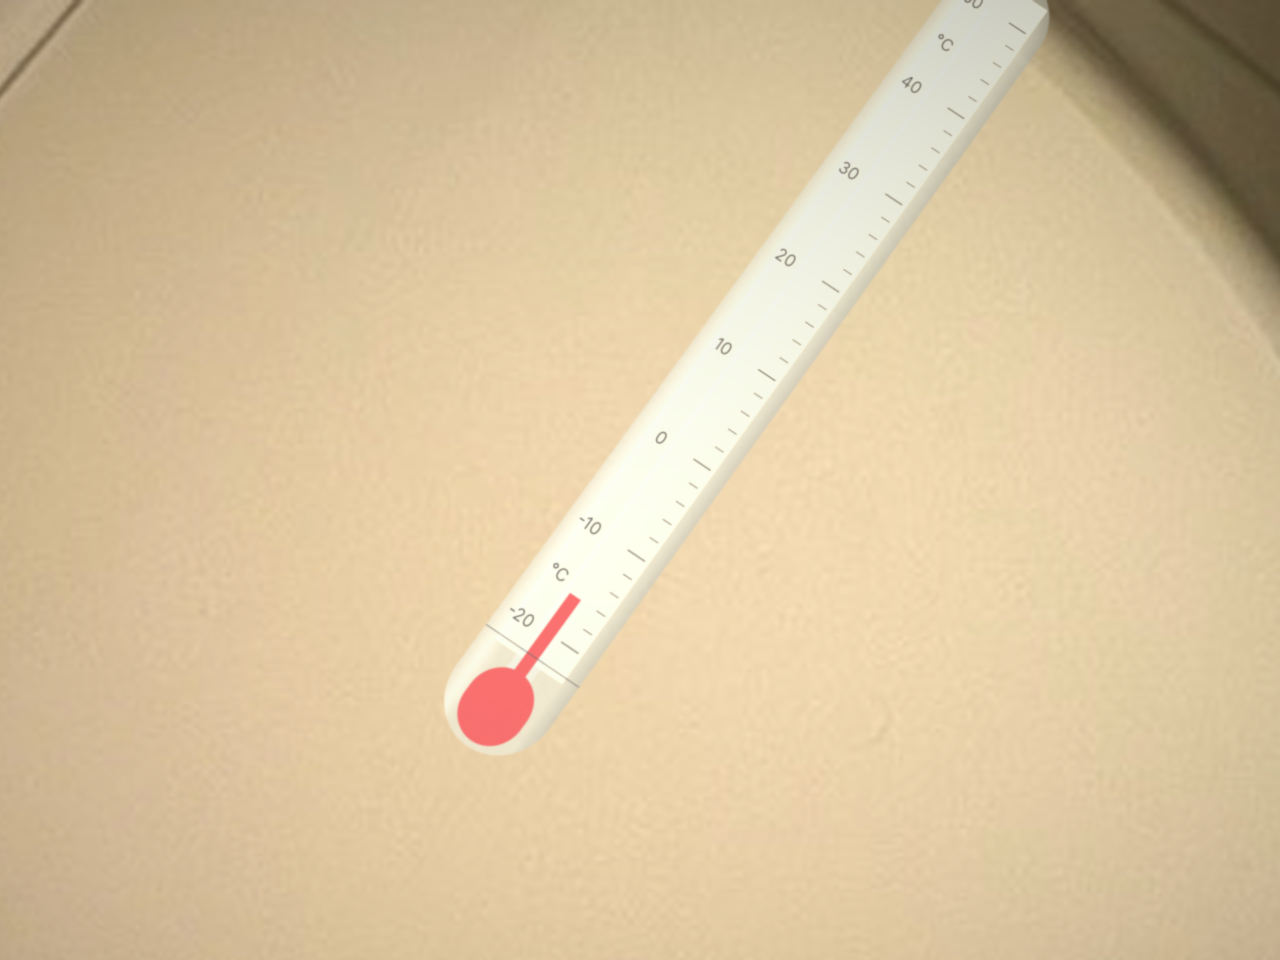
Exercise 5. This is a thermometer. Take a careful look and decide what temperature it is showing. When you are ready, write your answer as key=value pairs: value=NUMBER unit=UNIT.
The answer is value=-16 unit=°C
